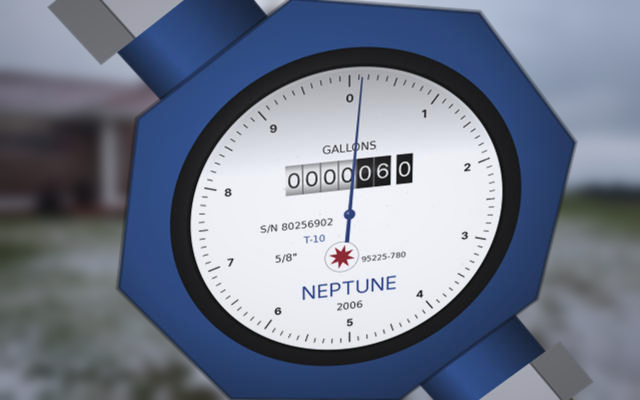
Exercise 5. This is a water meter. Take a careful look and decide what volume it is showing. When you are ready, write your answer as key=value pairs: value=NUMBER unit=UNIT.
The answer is value=60.1 unit=gal
